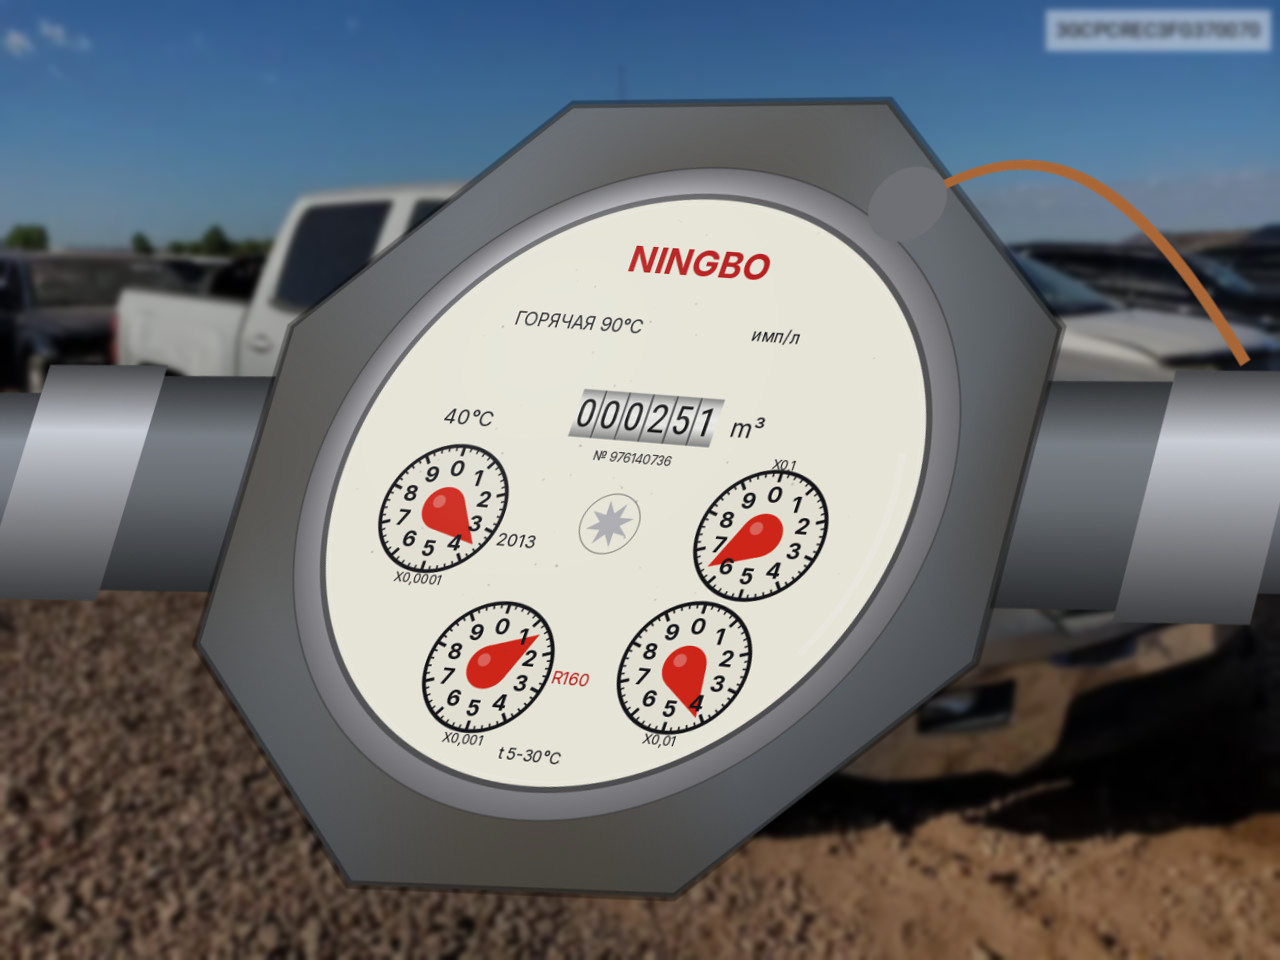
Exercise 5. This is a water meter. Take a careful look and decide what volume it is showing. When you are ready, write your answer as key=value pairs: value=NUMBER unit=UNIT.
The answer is value=251.6413 unit=m³
